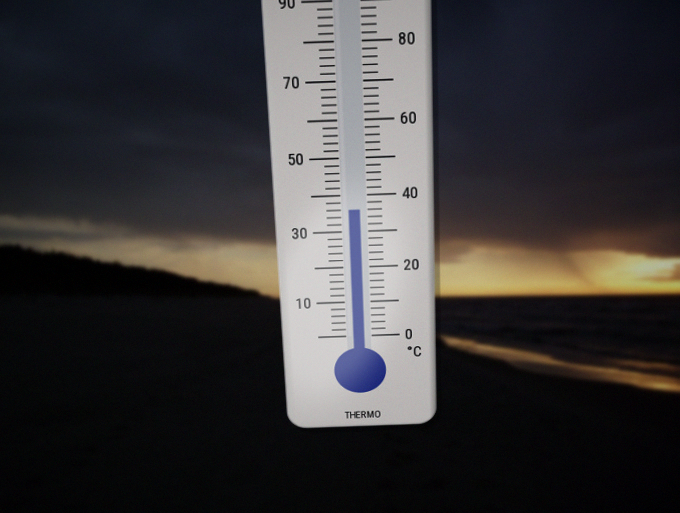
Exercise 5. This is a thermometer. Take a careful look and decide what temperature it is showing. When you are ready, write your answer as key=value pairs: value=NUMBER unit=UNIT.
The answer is value=36 unit=°C
